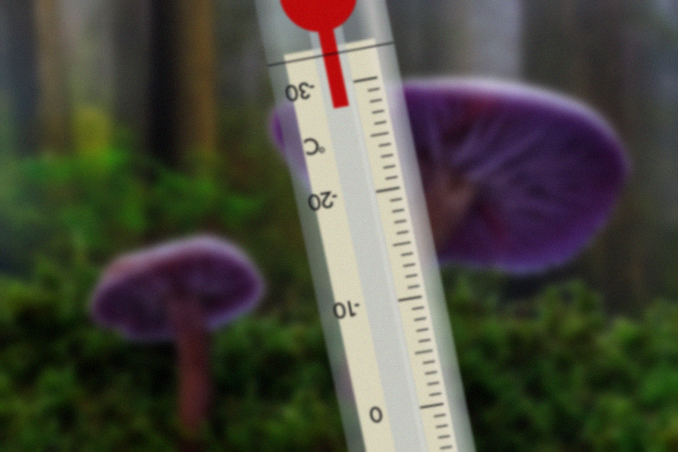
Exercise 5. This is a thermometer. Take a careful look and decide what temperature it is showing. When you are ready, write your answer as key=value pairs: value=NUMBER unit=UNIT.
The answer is value=-28 unit=°C
